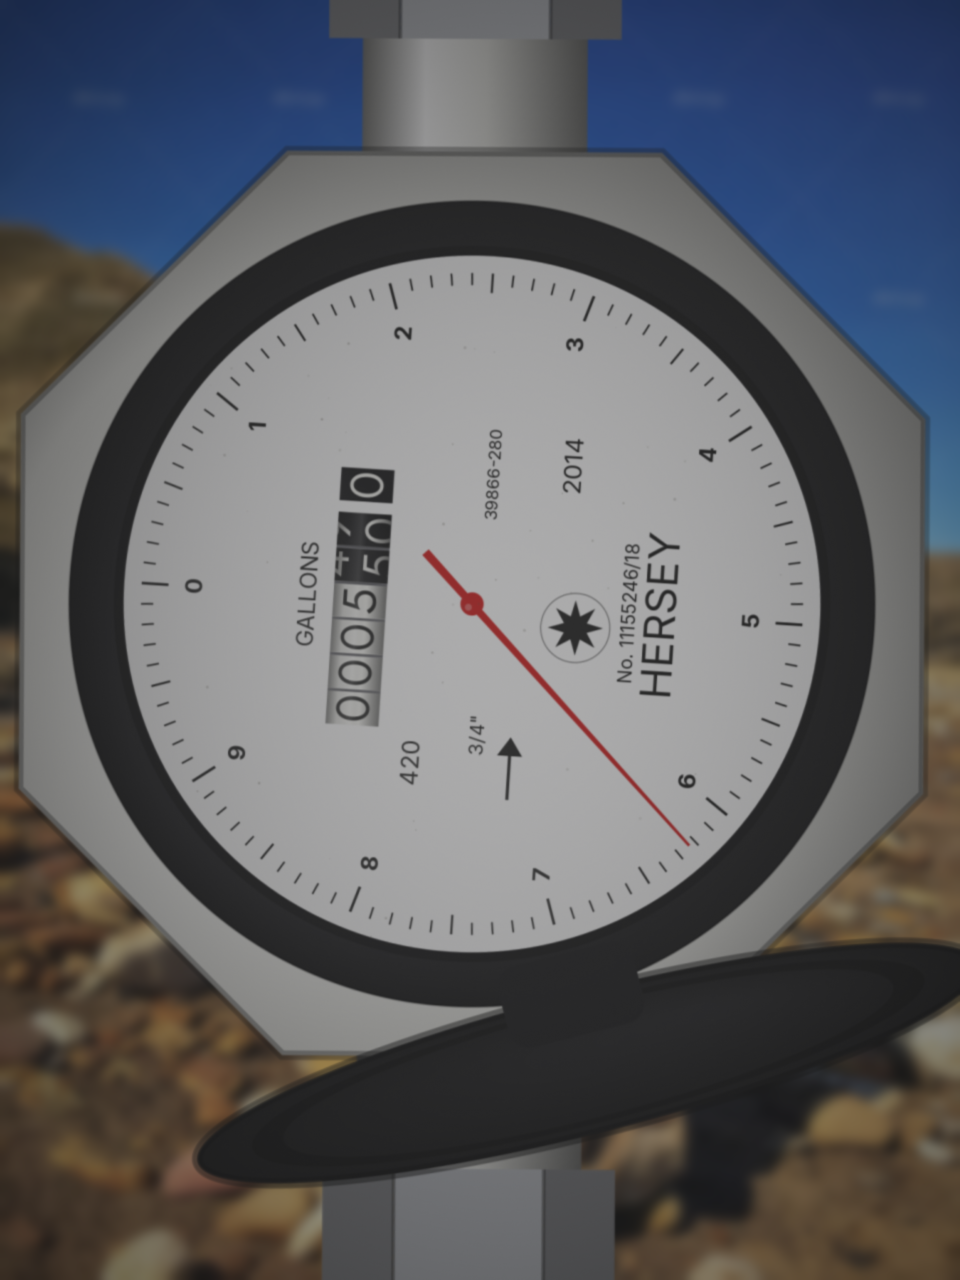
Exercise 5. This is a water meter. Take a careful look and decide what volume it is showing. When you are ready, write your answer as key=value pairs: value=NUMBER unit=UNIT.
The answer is value=5496.2 unit=gal
